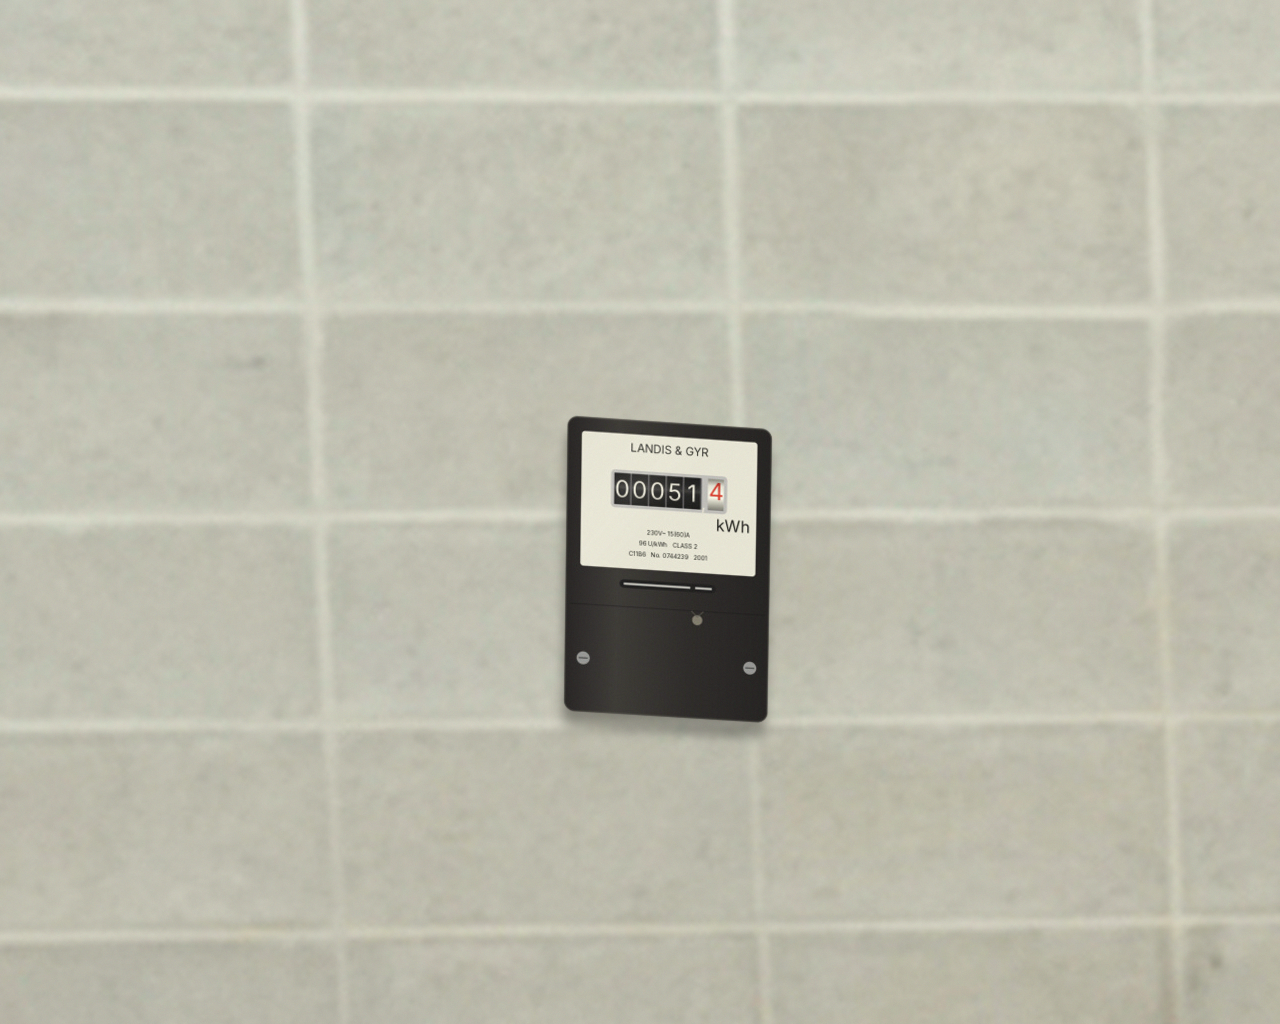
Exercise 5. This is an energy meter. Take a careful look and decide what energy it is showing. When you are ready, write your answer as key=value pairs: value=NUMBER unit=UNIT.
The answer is value=51.4 unit=kWh
